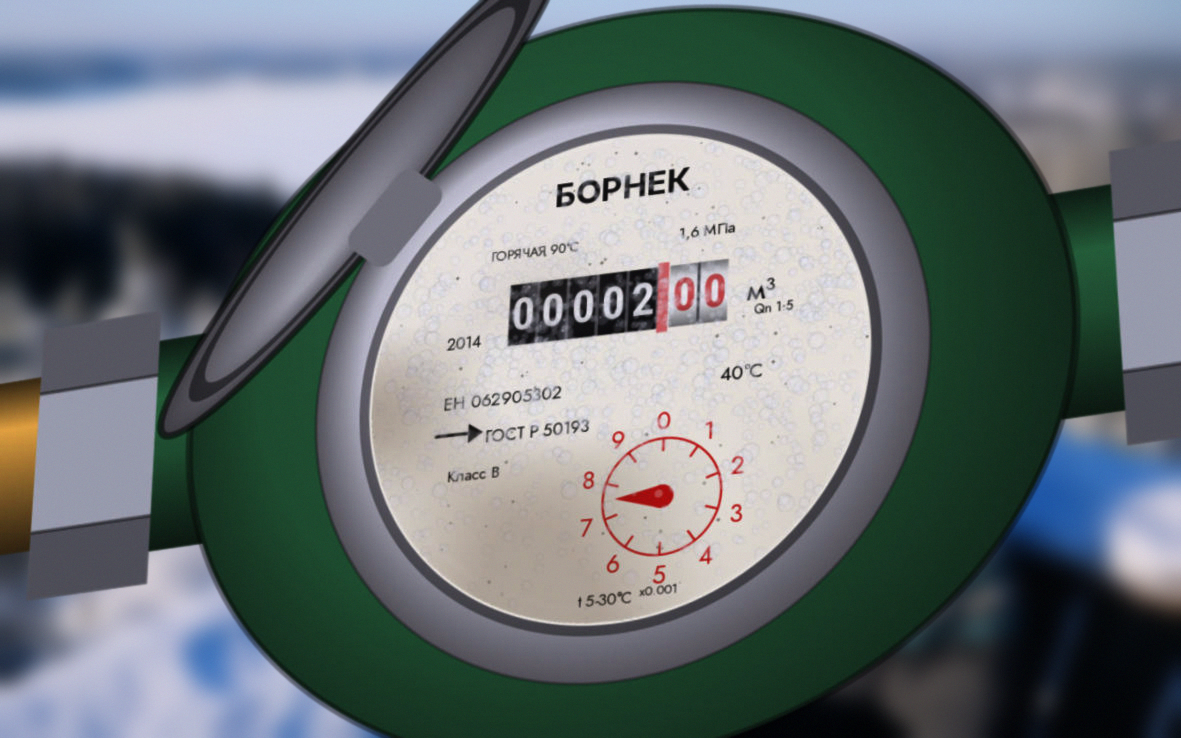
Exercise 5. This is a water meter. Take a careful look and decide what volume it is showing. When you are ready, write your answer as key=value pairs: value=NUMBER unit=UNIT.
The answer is value=2.007 unit=m³
